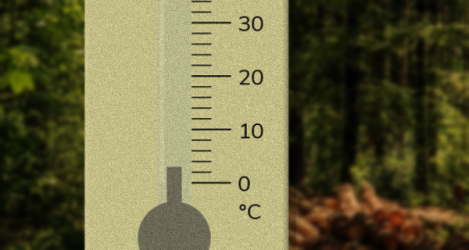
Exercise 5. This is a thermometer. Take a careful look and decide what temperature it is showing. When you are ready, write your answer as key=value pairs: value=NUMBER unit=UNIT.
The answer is value=3 unit=°C
